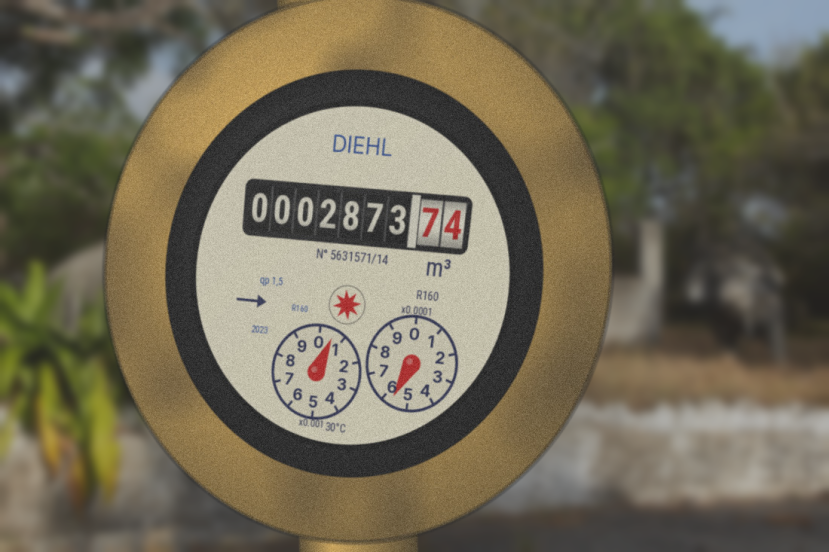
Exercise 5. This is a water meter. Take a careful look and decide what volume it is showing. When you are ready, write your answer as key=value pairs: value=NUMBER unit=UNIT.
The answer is value=2873.7405 unit=m³
